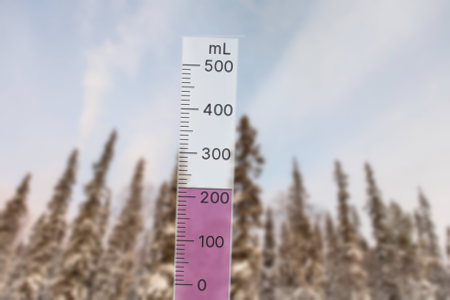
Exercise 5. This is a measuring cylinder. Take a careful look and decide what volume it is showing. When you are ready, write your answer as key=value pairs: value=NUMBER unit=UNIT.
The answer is value=220 unit=mL
